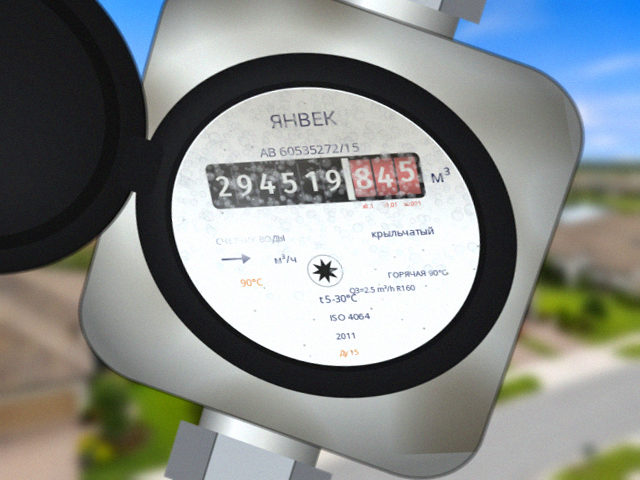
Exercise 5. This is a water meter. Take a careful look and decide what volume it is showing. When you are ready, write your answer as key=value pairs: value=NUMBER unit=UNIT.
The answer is value=294519.845 unit=m³
